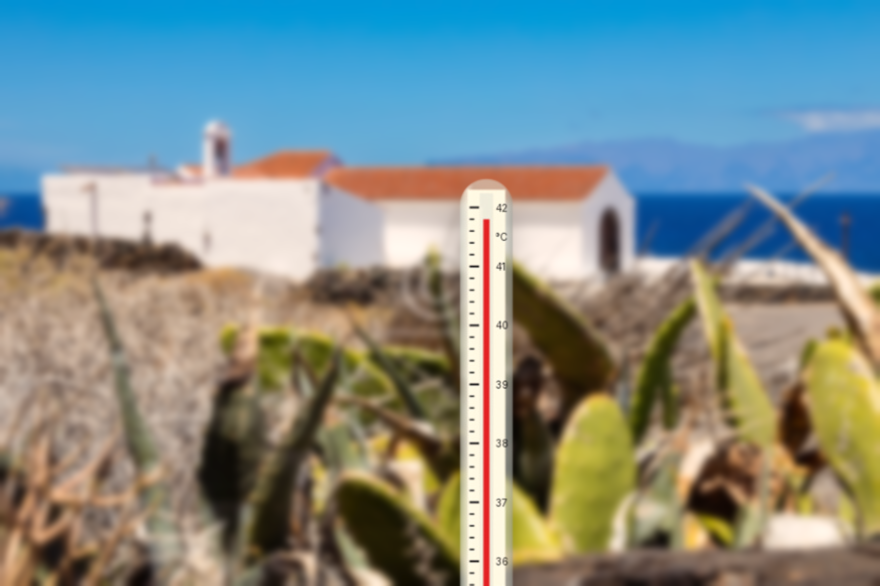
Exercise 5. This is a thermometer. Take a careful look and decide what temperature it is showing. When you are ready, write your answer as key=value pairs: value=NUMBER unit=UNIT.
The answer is value=41.8 unit=°C
